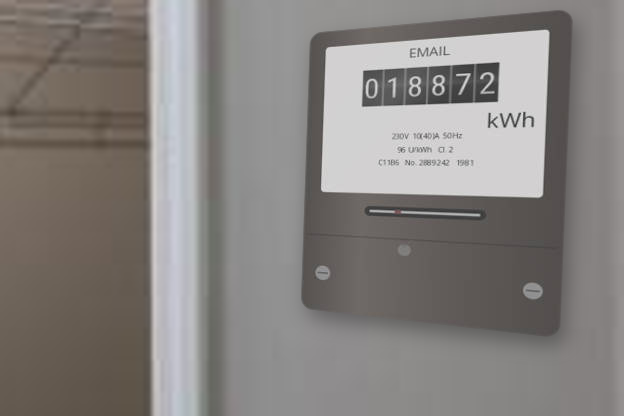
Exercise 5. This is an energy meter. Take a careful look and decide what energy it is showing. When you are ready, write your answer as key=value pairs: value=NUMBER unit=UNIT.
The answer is value=18872 unit=kWh
